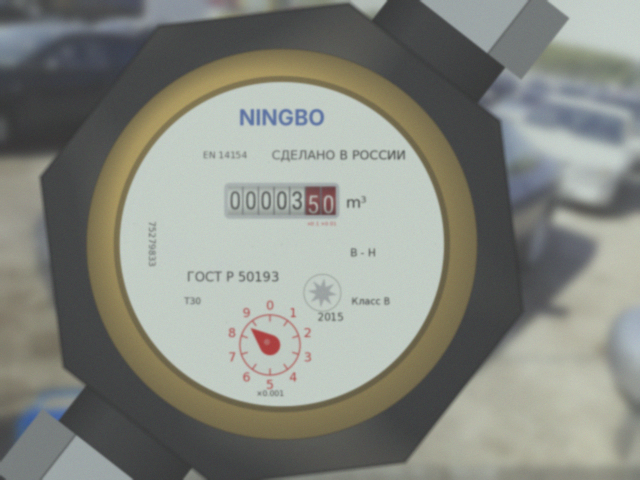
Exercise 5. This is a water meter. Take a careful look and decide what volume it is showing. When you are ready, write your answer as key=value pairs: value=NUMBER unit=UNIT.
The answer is value=3.498 unit=m³
